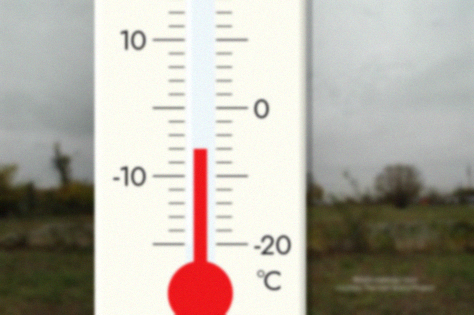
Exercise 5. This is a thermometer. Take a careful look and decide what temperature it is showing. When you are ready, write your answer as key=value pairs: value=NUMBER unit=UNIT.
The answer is value=-6 unit=°C
